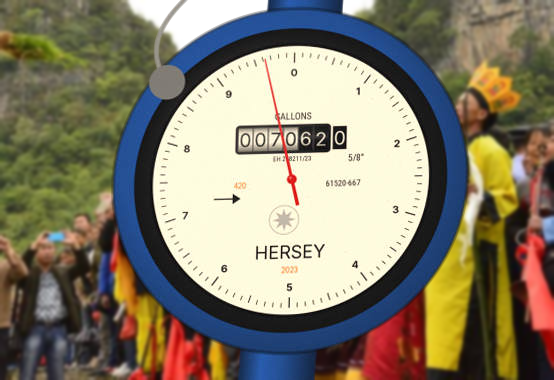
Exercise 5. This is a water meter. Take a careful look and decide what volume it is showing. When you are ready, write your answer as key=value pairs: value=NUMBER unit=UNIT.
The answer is value=70619.6 unit=gal
